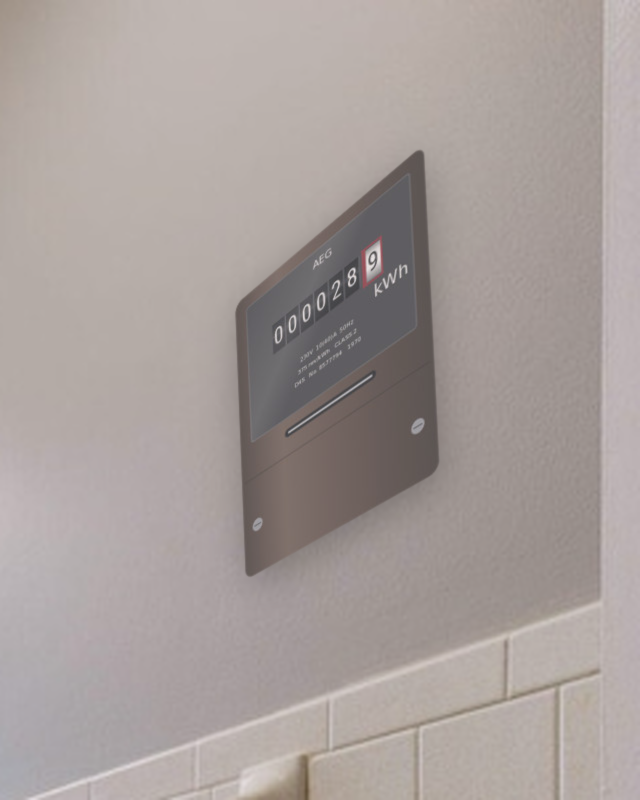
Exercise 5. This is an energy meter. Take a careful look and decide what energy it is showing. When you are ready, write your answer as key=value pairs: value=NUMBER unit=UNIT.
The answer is value=28.9 unit=kWh
